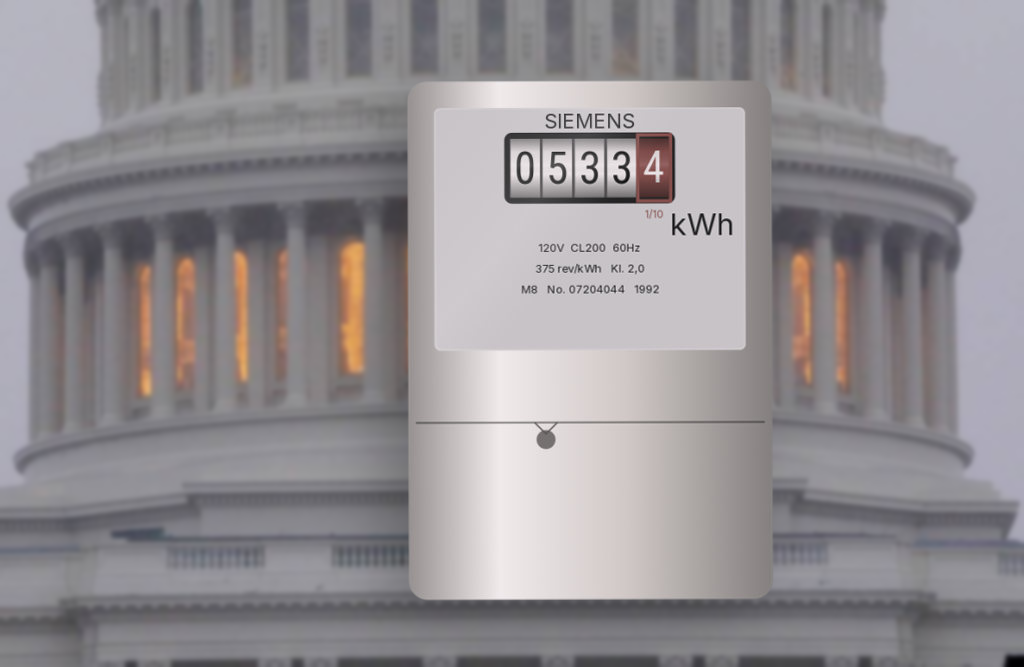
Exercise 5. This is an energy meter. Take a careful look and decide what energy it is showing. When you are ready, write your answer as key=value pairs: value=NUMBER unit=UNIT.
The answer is value=533.4 unit=kWh
